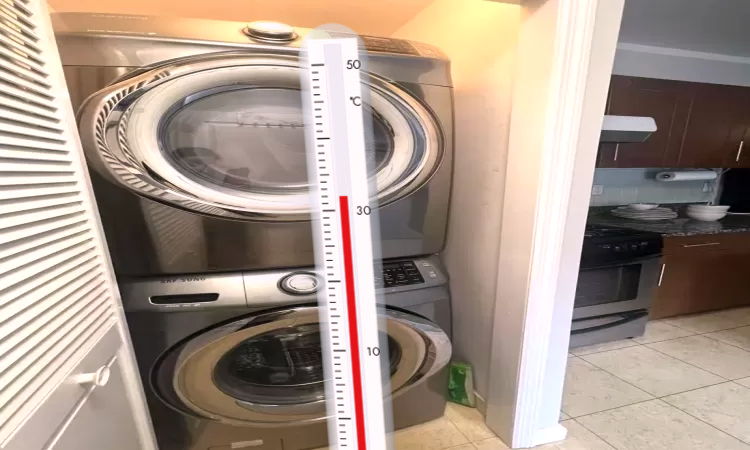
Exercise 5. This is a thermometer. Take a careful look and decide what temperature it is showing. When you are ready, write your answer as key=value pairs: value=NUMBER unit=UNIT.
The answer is value=32 unit=°C
